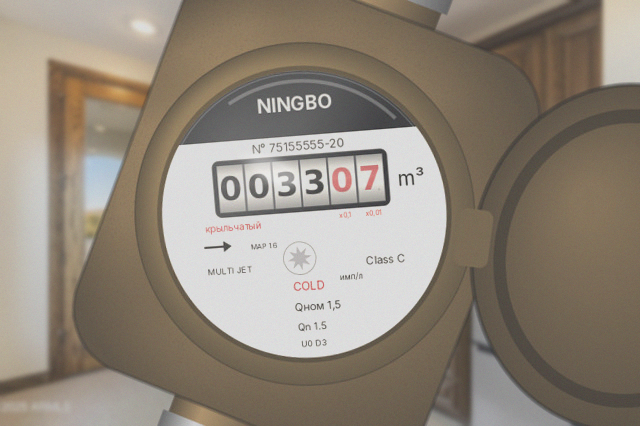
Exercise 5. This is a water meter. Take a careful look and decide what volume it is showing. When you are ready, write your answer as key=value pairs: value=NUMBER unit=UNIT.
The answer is value=33.07 unit=m³
